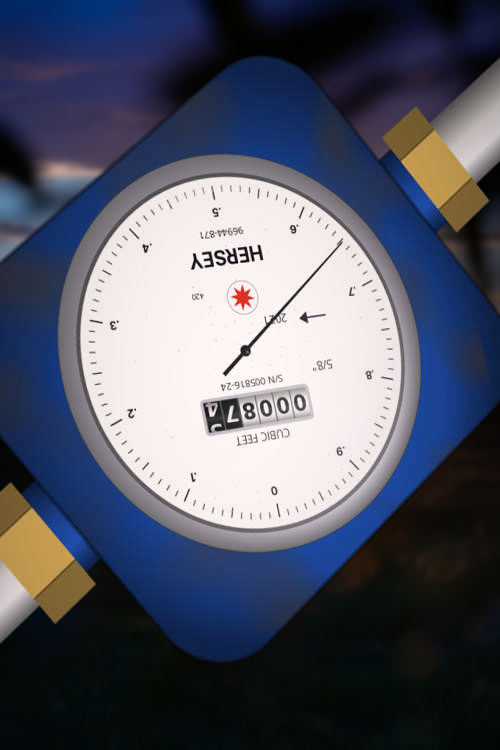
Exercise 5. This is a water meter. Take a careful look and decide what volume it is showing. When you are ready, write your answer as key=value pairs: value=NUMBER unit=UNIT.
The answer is value=873.65 unit=ft³
